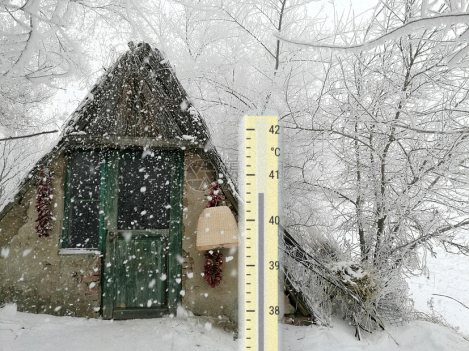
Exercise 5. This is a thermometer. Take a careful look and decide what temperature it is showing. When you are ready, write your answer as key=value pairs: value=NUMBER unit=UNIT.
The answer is value=40.6 unit=°C
